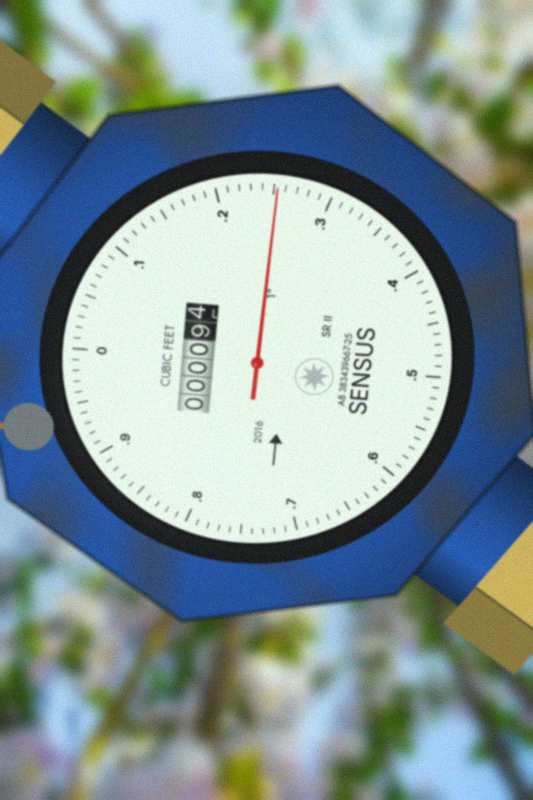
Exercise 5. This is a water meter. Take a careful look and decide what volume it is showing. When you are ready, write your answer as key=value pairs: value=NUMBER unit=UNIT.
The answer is value=94.25 unit=ft³
